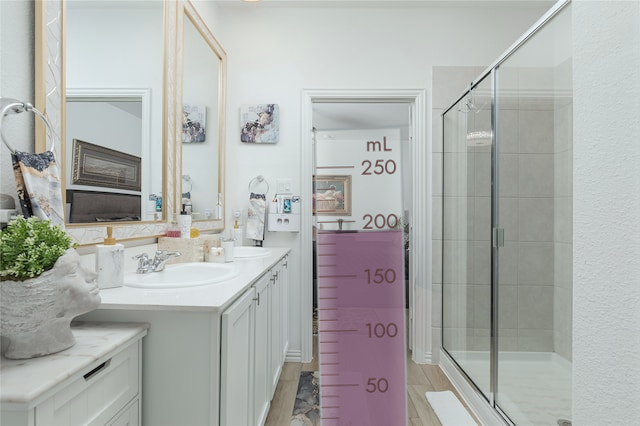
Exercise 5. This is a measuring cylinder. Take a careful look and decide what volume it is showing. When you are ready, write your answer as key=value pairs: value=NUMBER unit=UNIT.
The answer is value=190 unit=mL
